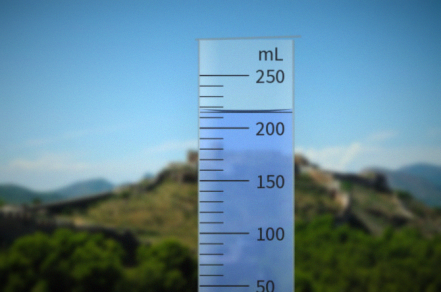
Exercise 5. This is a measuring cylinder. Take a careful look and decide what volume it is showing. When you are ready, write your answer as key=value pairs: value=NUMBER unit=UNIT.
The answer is value=215 unit=mL
